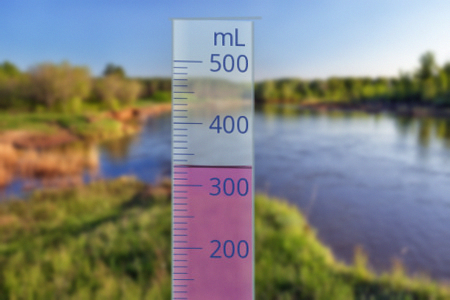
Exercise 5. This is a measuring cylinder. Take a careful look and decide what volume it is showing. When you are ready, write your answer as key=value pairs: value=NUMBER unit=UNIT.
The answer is value=330 unit=mL
